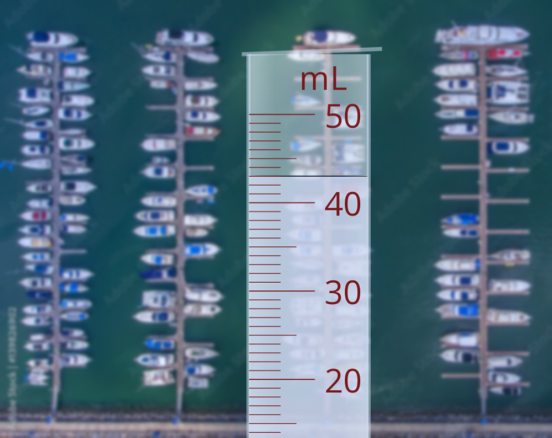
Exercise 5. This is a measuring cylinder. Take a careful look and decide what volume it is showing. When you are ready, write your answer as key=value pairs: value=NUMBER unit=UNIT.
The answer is value=43 unit=mL
